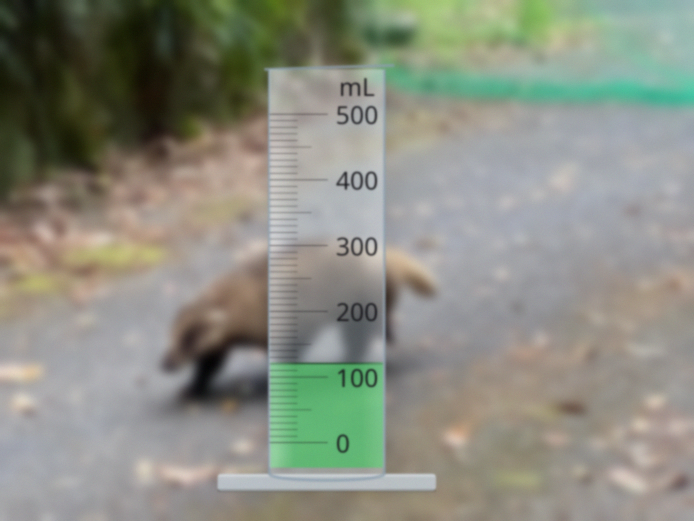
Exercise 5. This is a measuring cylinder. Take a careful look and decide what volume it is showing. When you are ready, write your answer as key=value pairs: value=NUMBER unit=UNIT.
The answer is value=120 unit=mL
